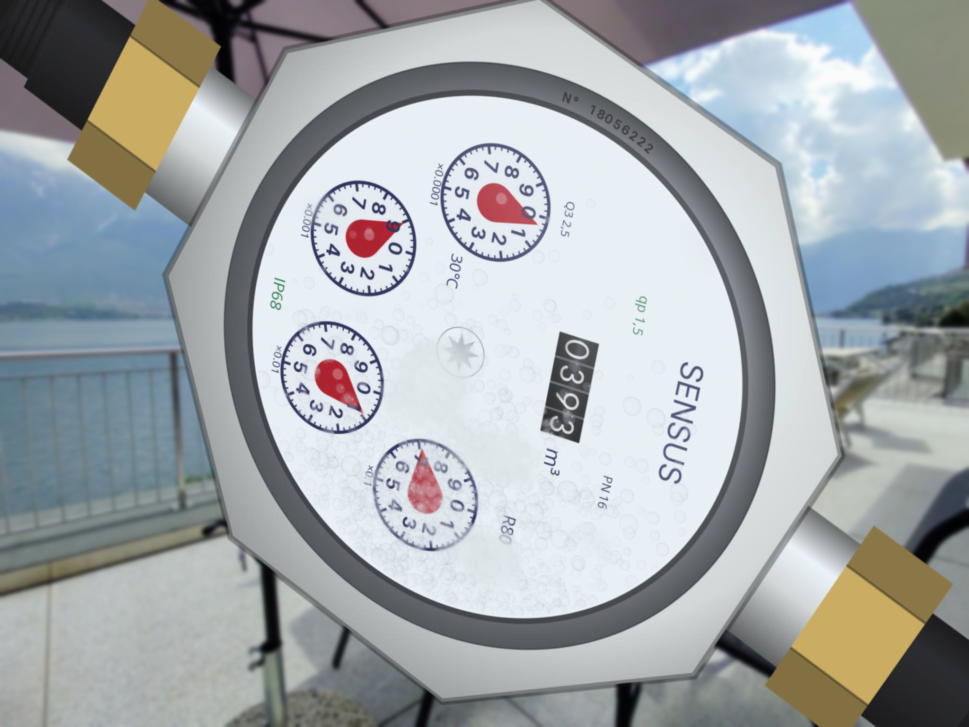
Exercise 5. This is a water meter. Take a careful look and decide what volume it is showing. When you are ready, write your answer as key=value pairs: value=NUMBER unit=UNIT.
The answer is value=393.7090 unit=m³
